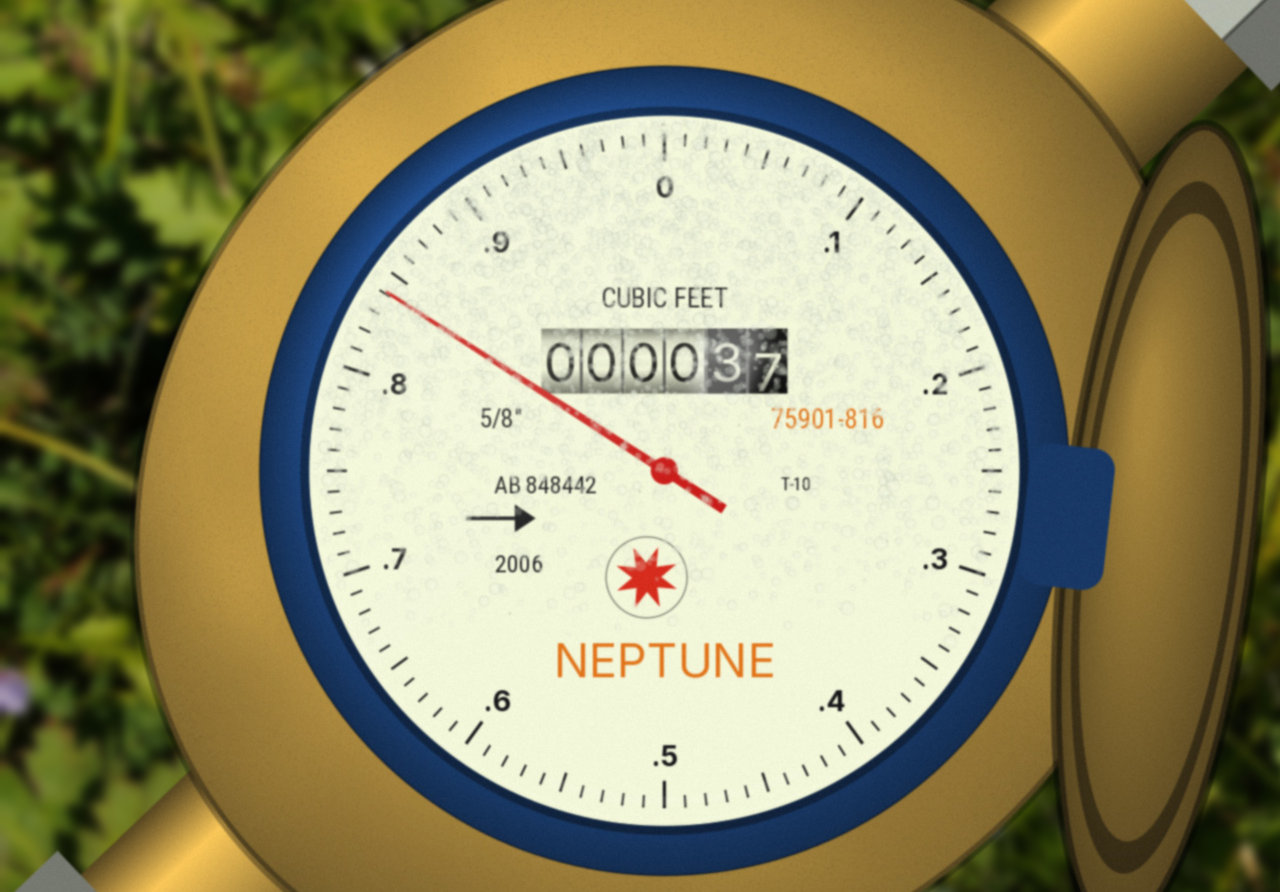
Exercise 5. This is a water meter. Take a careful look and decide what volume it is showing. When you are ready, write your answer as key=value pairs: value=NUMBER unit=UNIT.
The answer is value=36.84 unit=ft³
